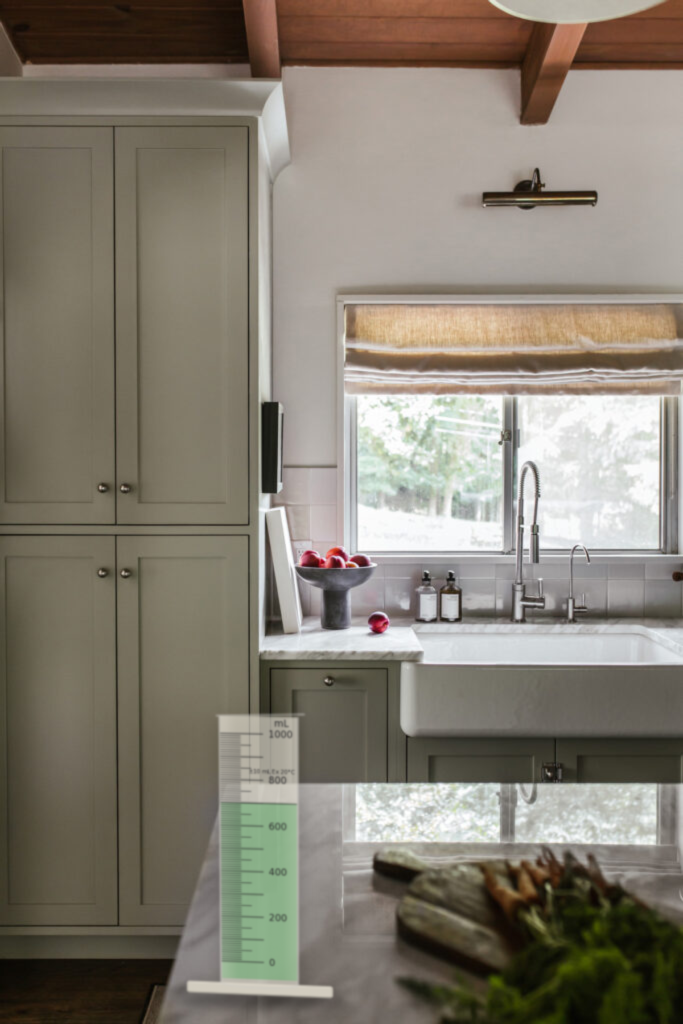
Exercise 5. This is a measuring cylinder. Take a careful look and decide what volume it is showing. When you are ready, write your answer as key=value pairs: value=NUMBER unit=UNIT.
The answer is value=700 unit=mL
